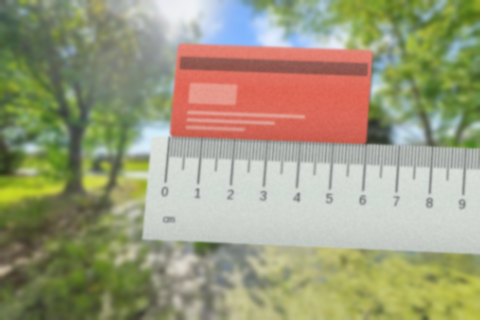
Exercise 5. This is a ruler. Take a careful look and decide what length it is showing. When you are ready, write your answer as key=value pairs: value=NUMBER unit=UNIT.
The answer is value=6 unit=cm
